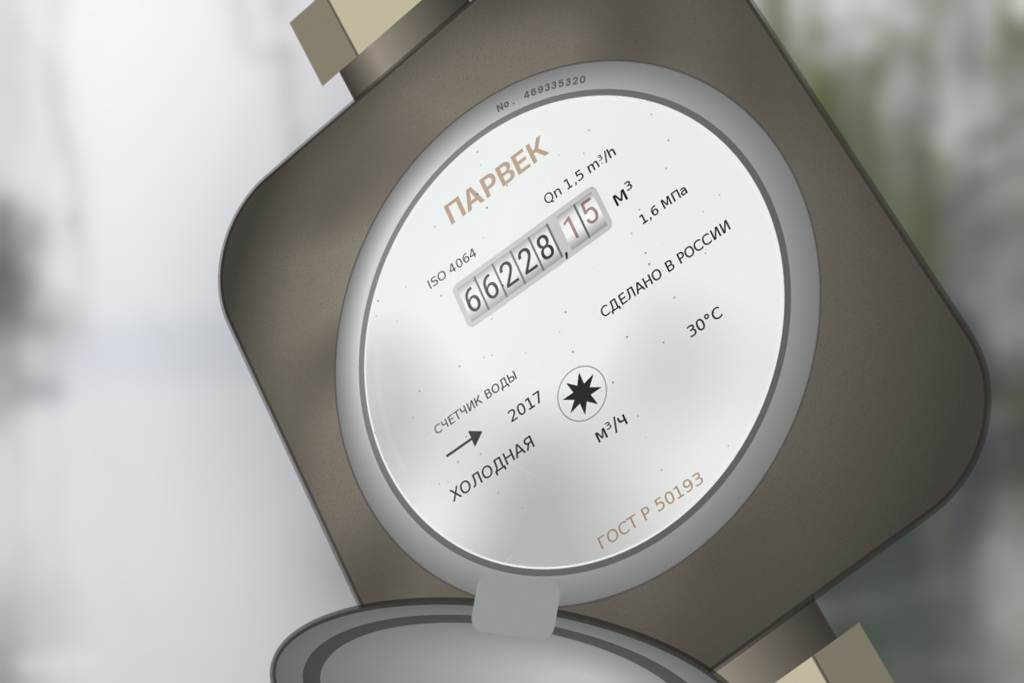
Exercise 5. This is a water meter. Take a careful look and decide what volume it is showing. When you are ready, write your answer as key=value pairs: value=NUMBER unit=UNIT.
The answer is value=66228.15 unit=m³
